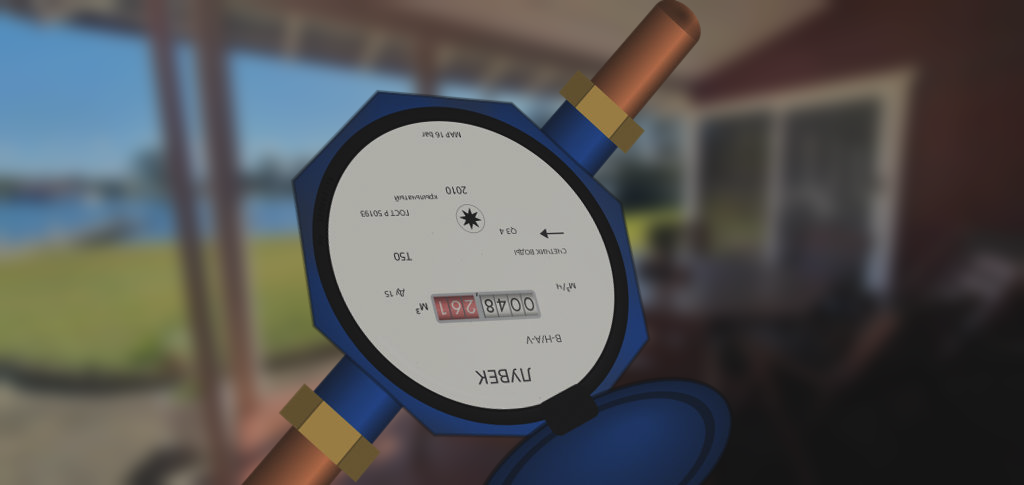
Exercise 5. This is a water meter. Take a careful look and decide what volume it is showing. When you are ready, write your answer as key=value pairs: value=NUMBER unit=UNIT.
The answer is value=48.261 unit=m³
